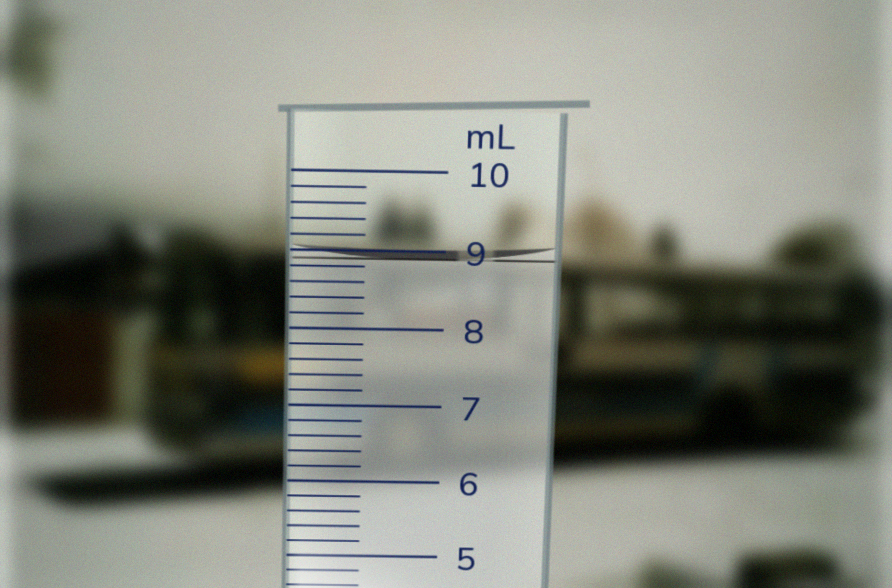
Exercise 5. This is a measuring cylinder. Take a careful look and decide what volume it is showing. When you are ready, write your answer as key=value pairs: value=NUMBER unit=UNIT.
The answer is value=8.9 unit=mL
